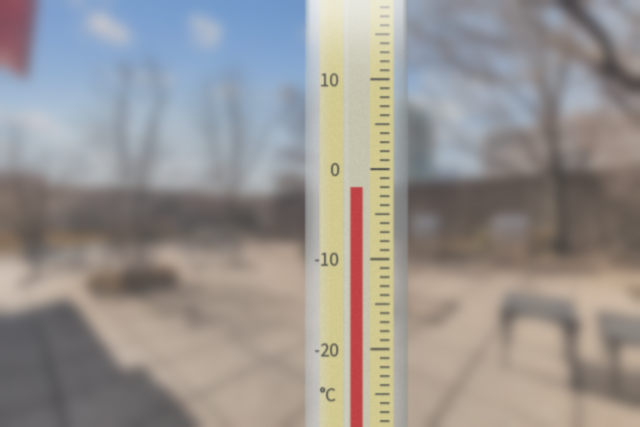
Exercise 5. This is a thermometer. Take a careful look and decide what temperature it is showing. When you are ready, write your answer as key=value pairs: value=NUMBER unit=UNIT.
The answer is value=-2 unit=°C
